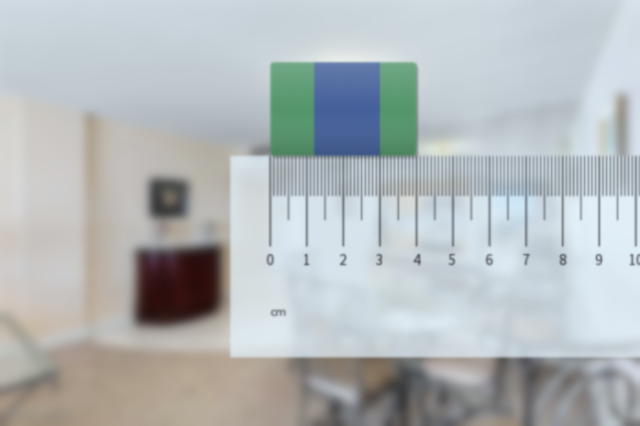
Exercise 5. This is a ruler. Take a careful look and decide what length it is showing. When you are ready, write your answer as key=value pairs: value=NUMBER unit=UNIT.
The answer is value=4 unit=cm
